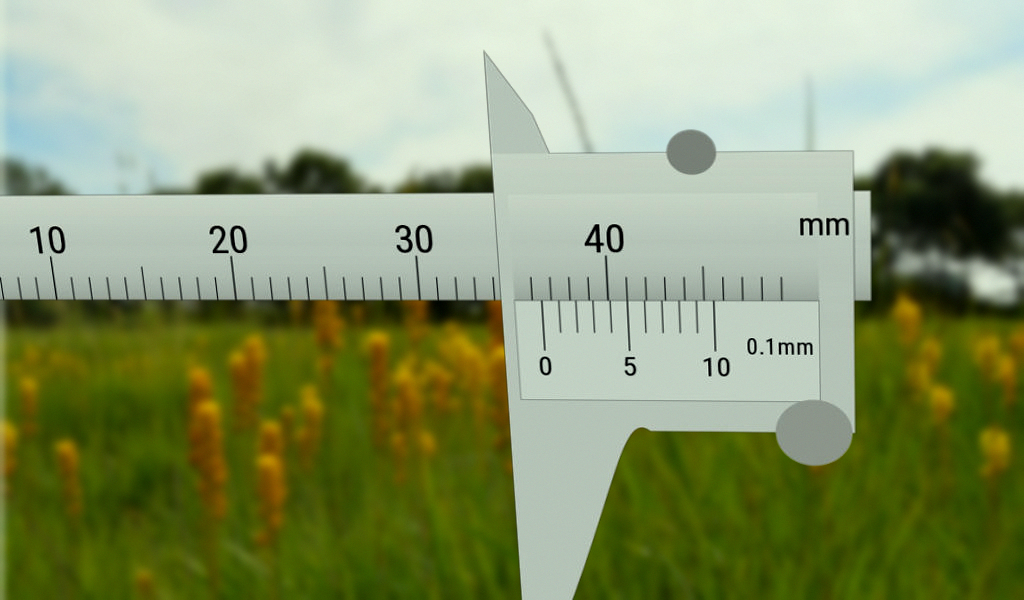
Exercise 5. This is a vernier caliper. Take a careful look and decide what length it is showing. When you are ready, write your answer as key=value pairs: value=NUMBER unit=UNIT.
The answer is value=36.5 unit=mm
